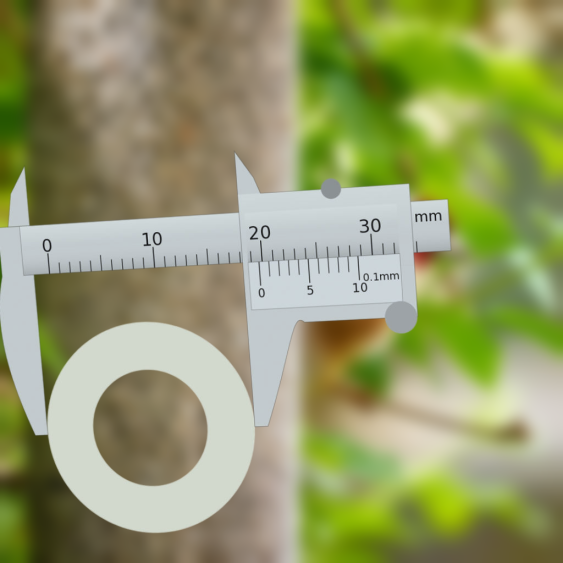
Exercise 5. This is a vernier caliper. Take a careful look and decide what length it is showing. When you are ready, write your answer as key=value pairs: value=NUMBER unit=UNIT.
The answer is value=19.7 unit=mm
